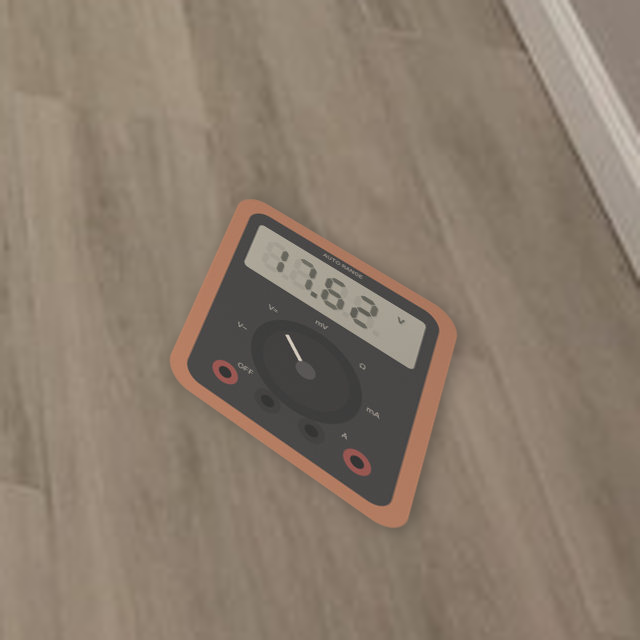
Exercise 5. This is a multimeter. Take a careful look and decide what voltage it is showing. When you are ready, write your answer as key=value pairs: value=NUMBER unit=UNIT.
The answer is value=17.62 unit=V
